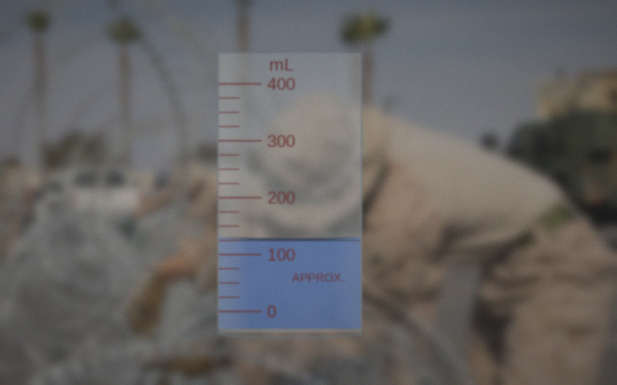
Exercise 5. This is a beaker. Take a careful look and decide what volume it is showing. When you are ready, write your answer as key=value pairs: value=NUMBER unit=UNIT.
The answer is value=125 unit=mL
